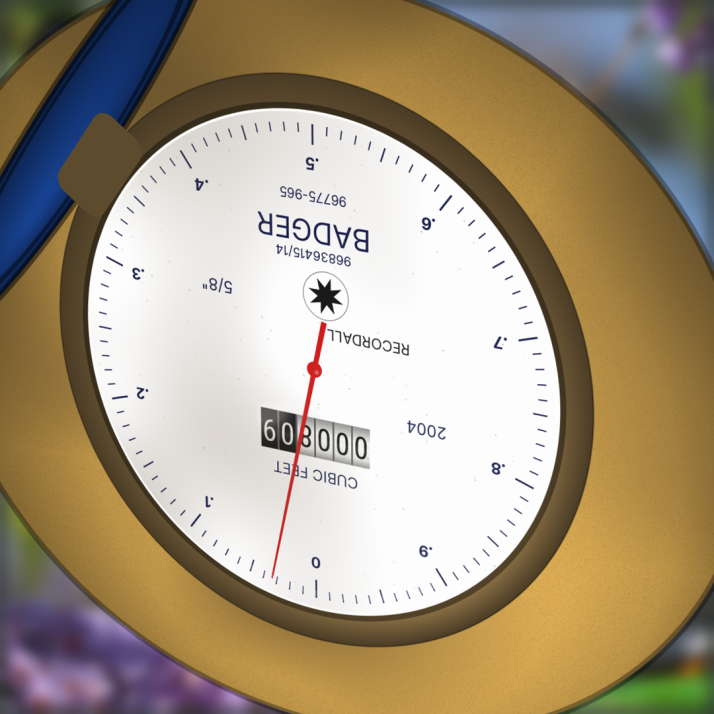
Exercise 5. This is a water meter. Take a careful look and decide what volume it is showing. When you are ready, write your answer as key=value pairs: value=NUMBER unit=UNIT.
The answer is value=809.03 unit=ft³
